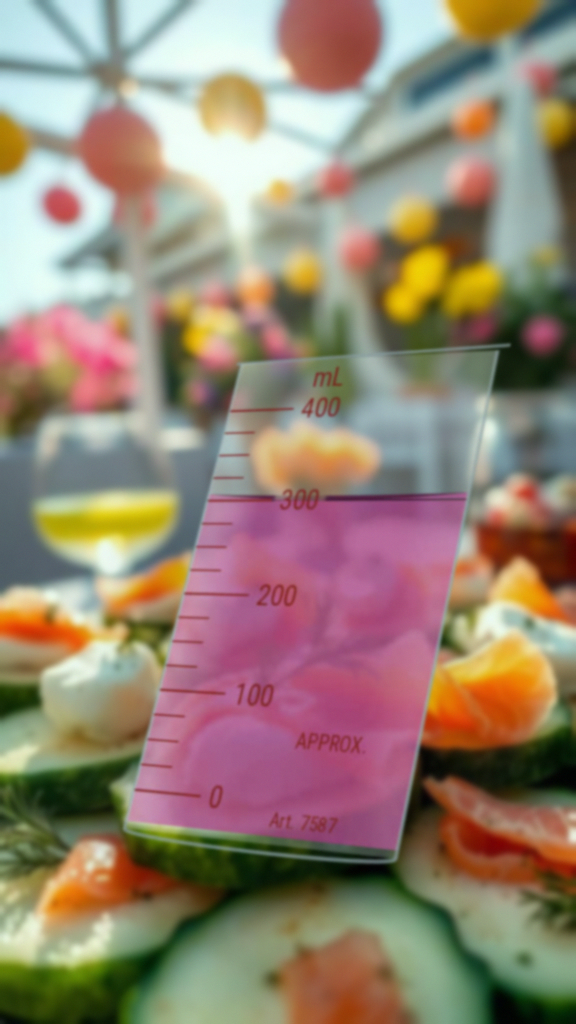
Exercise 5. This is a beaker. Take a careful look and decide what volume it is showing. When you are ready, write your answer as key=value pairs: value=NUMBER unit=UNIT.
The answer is value=300 unit=mL
